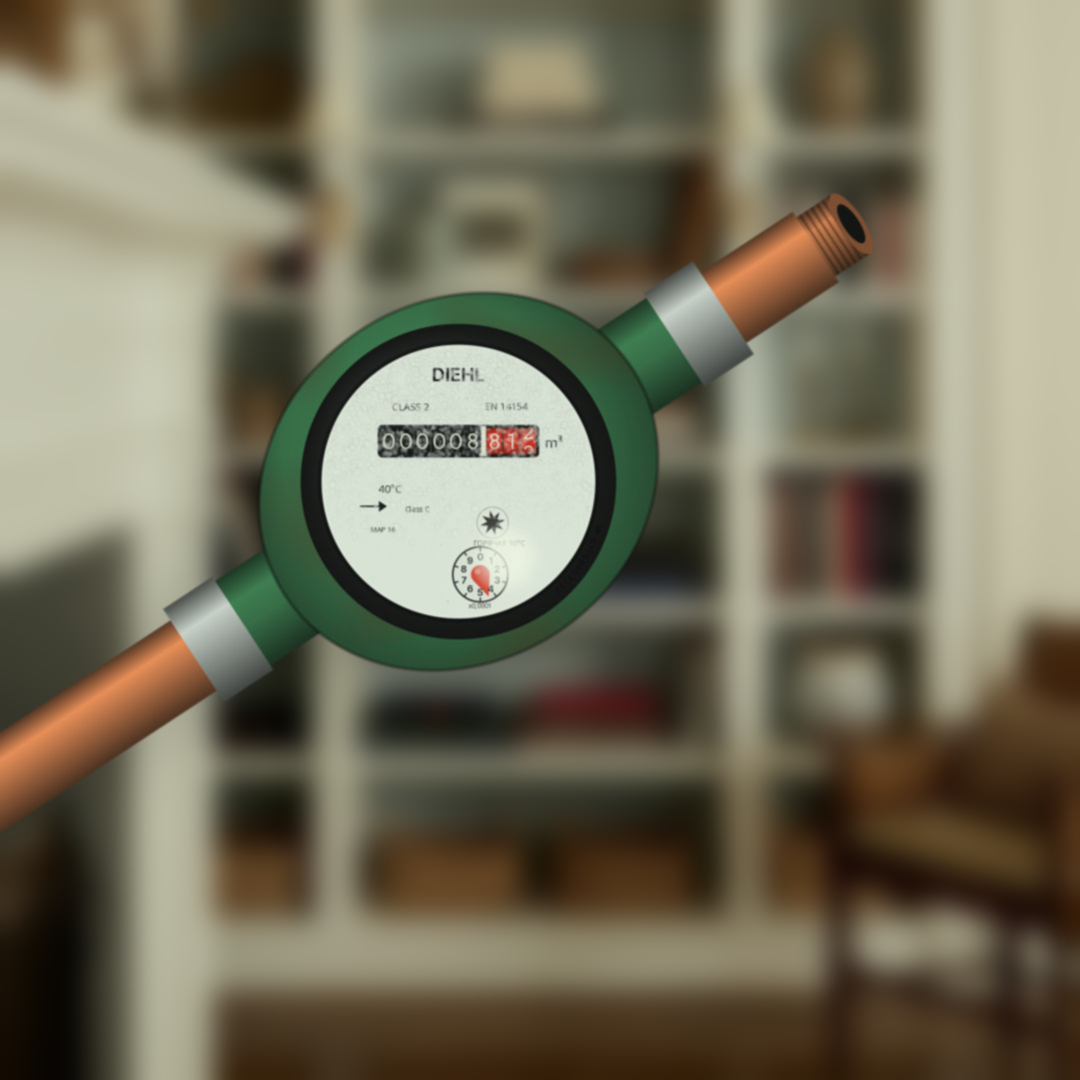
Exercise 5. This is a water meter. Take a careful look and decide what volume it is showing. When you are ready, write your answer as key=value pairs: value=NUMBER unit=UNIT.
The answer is value=8.8124 unit=m³
